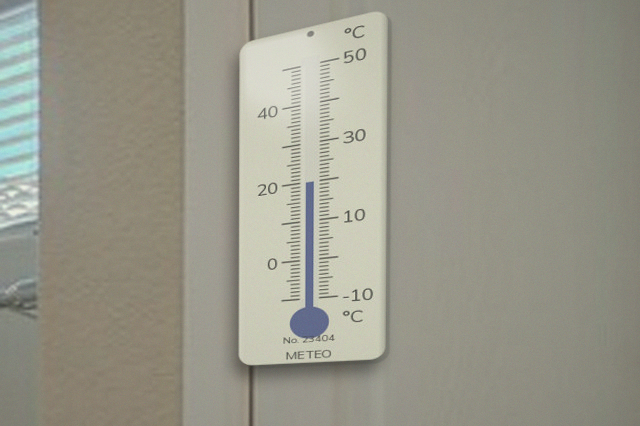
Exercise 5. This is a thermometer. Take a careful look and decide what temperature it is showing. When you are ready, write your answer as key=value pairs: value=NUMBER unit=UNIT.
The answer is value=20 unit=°C
